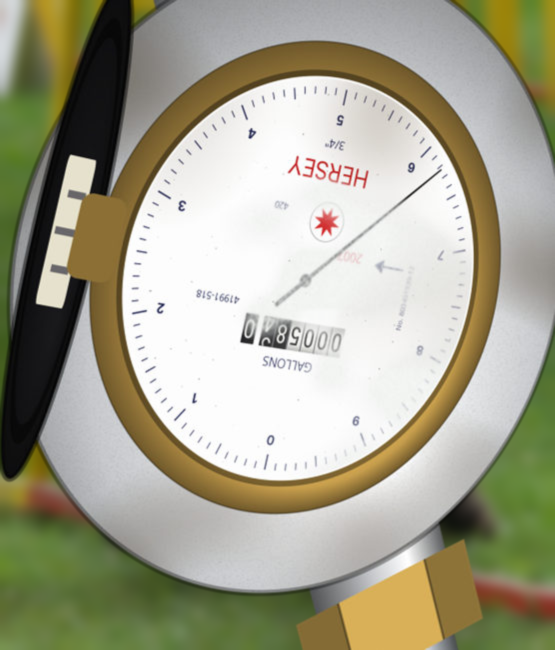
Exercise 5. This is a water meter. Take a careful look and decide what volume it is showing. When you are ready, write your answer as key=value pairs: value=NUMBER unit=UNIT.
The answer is value=5836.2 unit=gal
